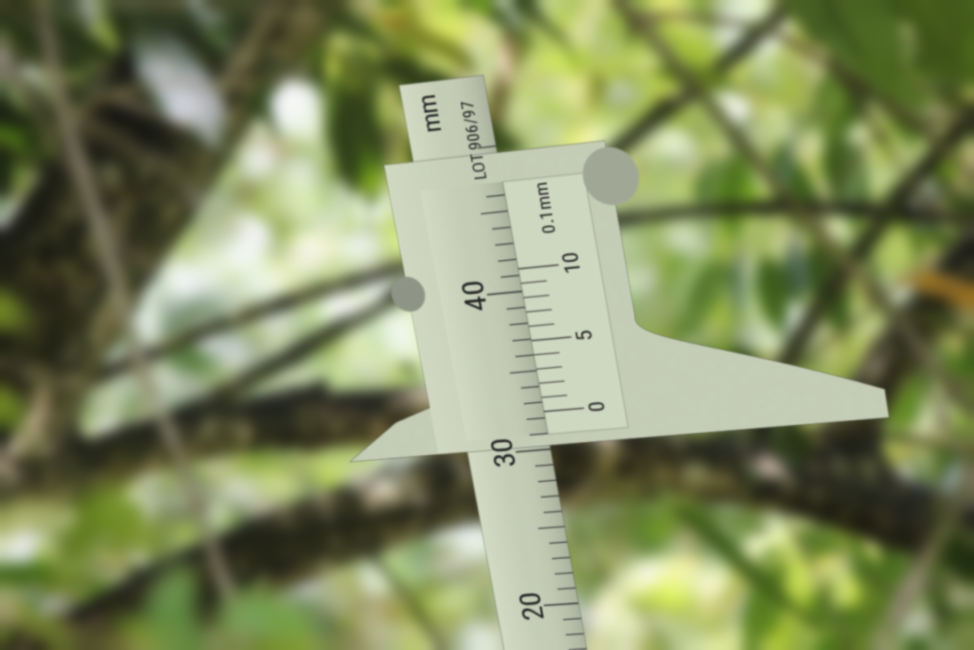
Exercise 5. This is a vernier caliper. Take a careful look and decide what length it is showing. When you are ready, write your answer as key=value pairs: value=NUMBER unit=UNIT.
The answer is value=32.4 unit=mm
